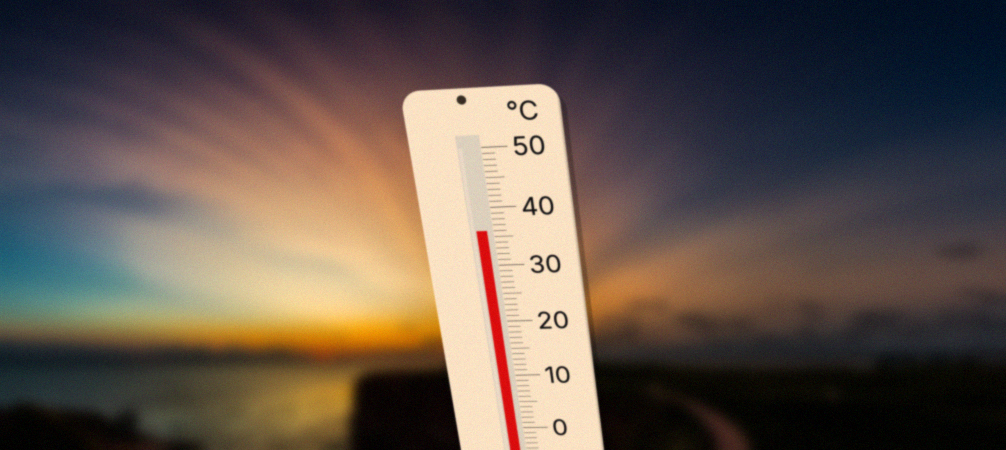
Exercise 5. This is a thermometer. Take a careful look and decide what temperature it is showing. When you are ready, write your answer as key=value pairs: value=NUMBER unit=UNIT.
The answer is value=36 unit=°C
